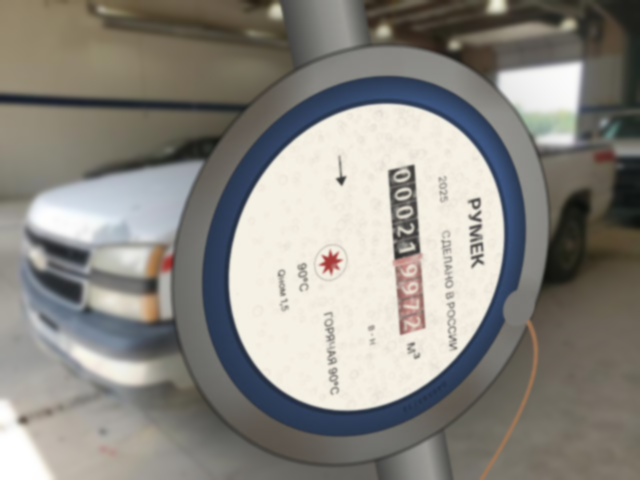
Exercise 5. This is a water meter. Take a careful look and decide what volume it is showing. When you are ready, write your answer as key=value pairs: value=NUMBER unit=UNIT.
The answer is value=21.9972 unit=m³
